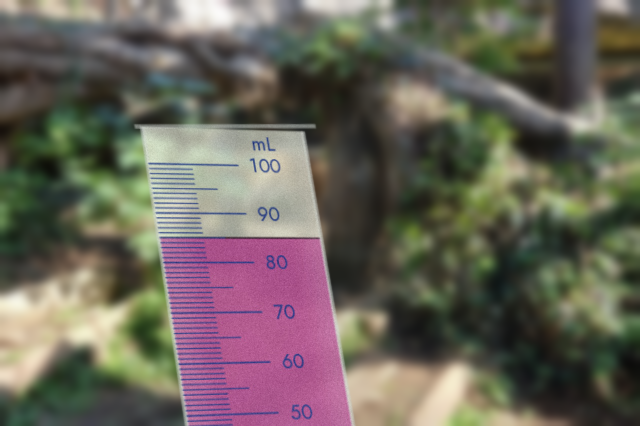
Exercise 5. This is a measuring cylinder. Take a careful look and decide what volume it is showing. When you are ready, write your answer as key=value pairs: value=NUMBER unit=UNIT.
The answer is value=85 unit=mL
